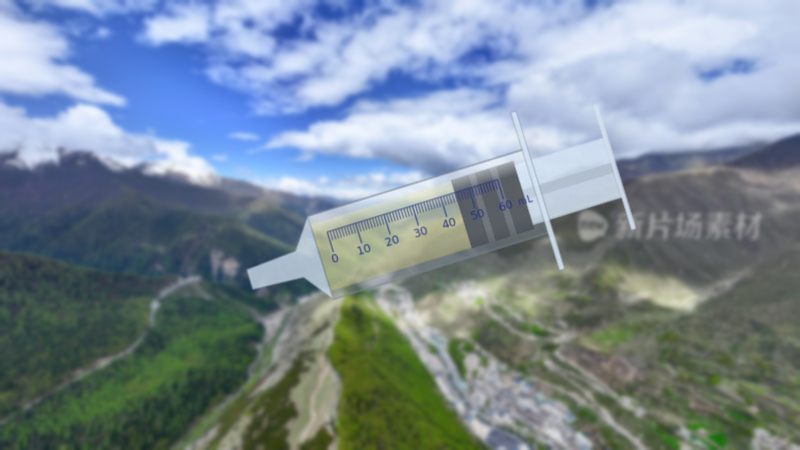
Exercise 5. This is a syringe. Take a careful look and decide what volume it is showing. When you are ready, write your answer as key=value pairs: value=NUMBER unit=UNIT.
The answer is value=45 unit=mL
